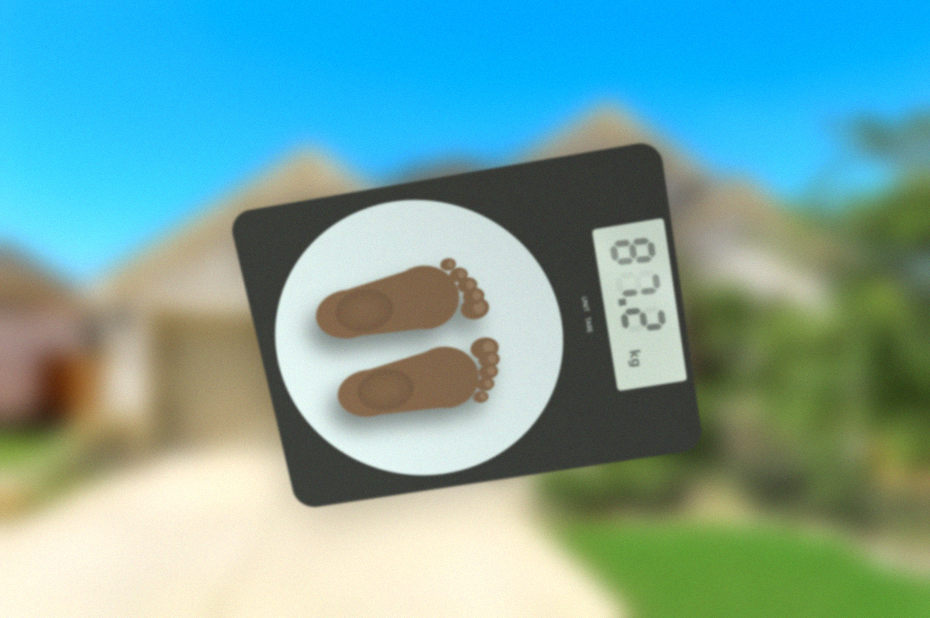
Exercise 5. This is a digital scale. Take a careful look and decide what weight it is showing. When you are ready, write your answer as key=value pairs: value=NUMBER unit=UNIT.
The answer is value=87.2 unit=kg
